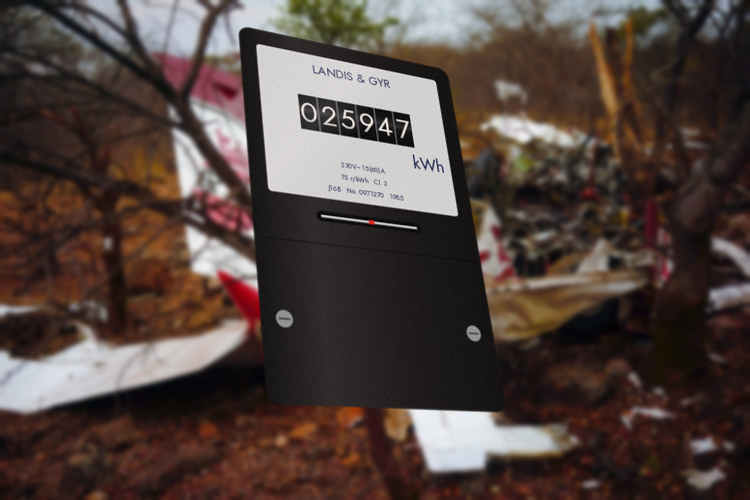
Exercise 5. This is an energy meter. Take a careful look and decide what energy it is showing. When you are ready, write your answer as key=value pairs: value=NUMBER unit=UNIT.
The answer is value=25947 unit=kWh
